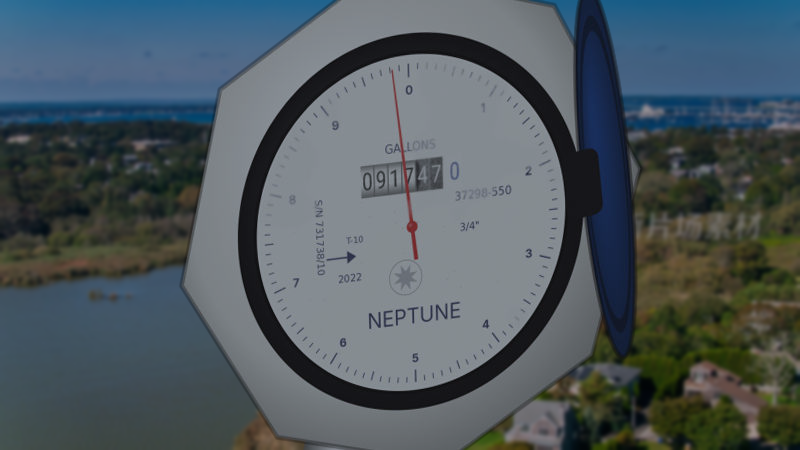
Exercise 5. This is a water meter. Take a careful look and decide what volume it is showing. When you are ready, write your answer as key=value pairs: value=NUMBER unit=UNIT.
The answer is value=917469.8 unit=gal
